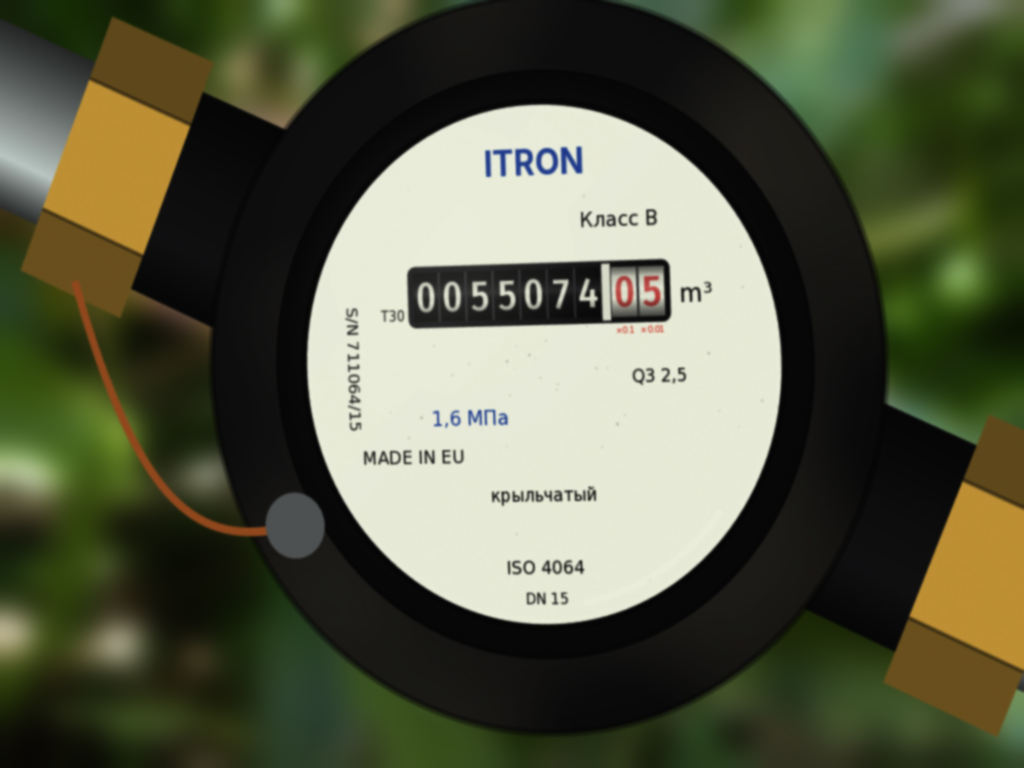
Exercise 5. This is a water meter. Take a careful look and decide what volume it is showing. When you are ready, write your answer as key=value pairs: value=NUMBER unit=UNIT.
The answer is value=55074.05 unit=m³
